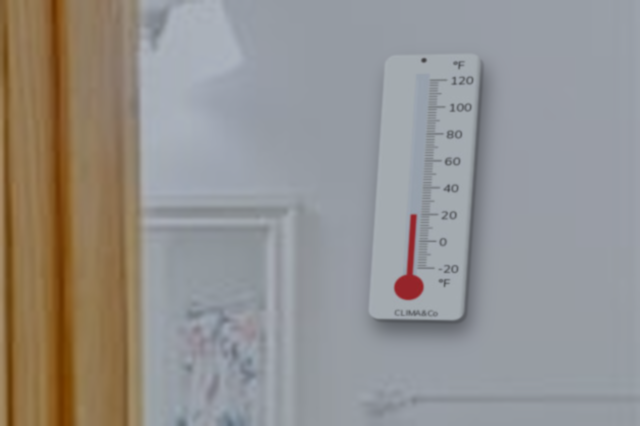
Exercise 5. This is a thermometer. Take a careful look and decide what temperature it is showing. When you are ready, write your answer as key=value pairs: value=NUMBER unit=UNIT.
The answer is value=20 unit=°F
